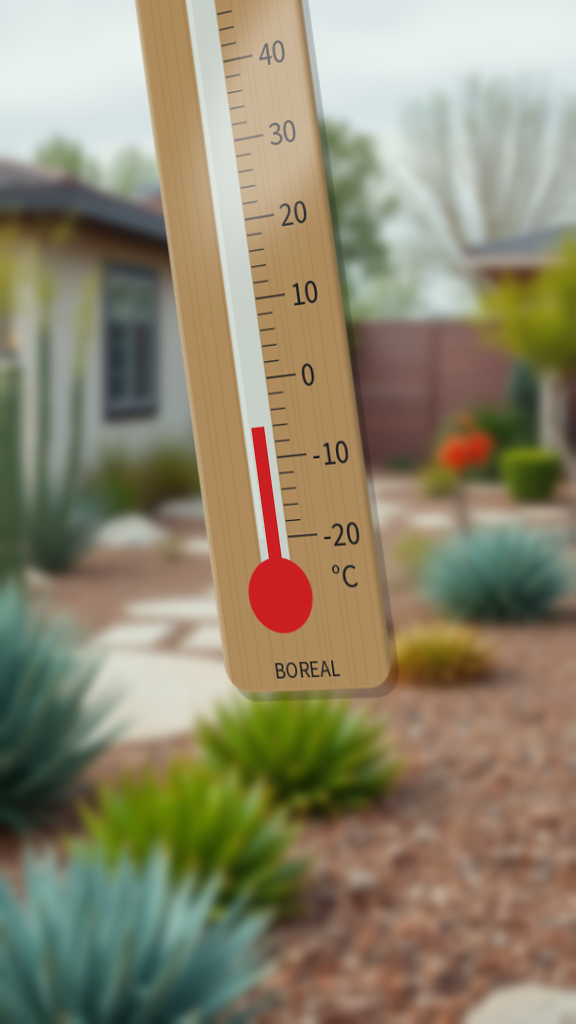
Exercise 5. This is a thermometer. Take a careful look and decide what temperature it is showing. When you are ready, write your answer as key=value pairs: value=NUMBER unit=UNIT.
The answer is value=-6 unit=°C
